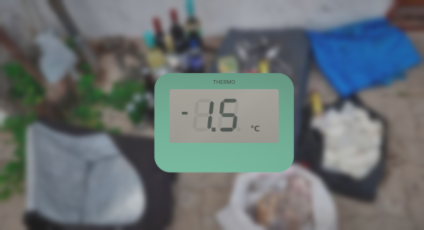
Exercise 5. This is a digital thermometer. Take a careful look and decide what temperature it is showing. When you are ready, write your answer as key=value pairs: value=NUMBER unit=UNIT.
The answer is value=-1.5 unit=°C
